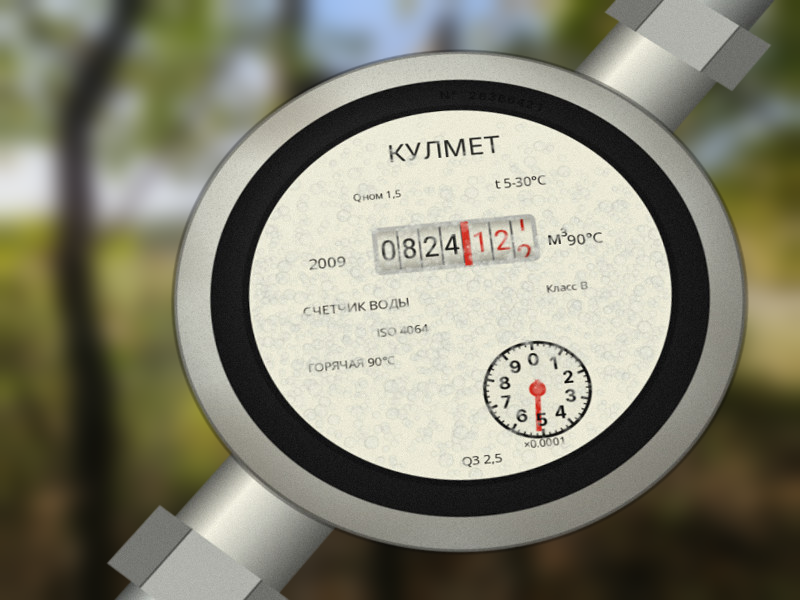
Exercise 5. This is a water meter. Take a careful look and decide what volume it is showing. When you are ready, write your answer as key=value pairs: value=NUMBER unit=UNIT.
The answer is value=824.1215 unit=m³
